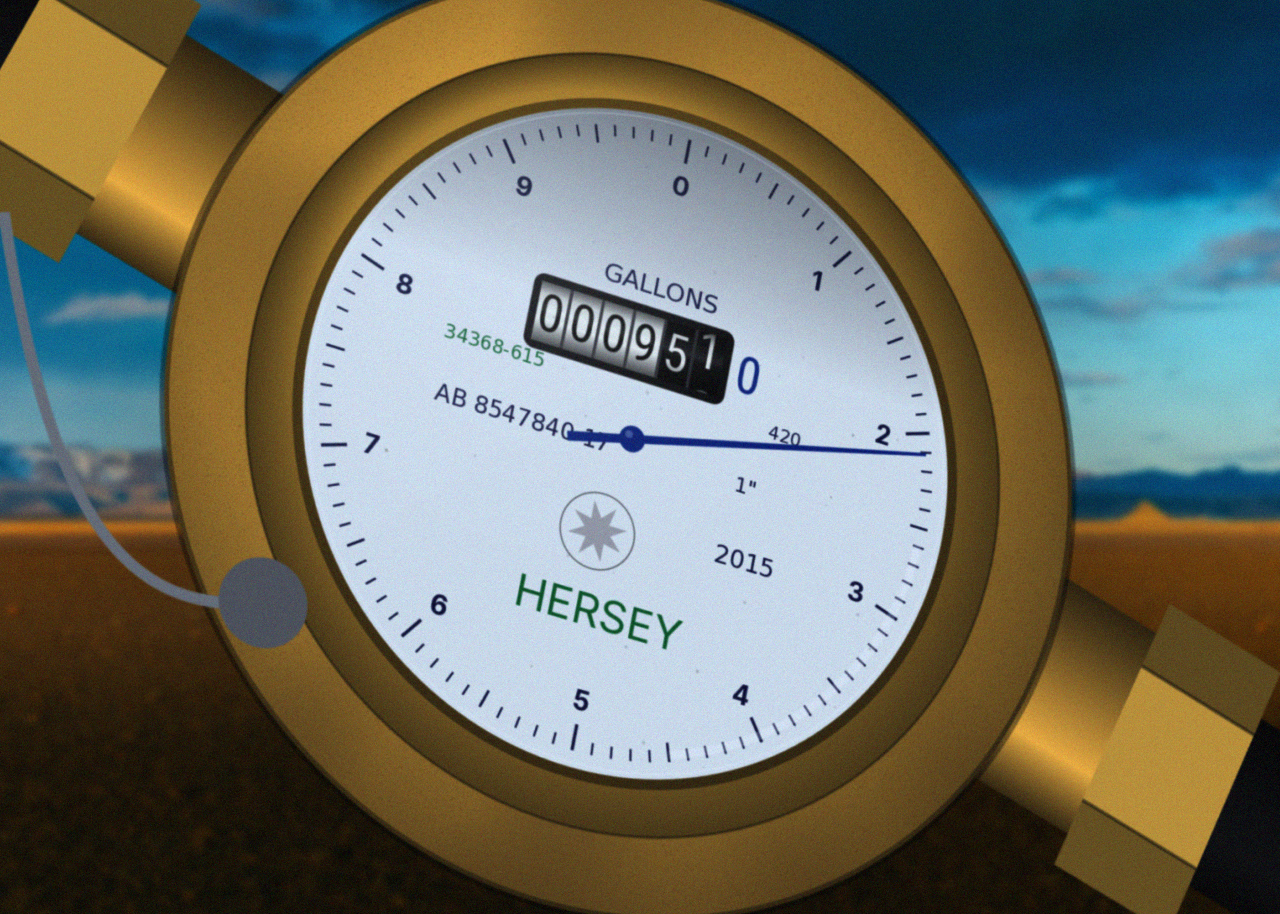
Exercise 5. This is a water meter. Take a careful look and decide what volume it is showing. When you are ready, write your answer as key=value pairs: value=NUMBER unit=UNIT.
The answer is value=9512.1 unit=gal
